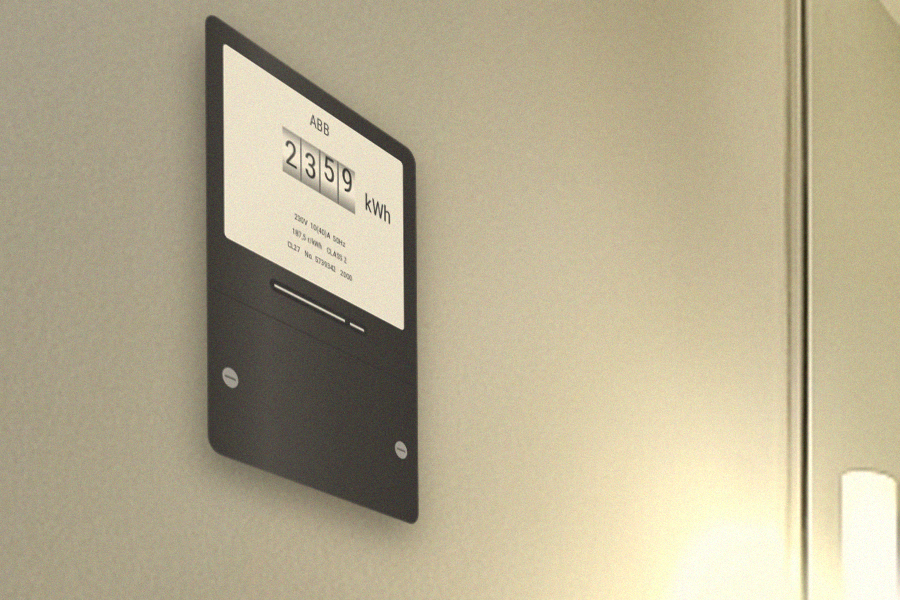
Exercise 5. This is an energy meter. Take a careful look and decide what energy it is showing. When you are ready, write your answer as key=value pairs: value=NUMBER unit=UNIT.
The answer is value=2359 unit=kWh
